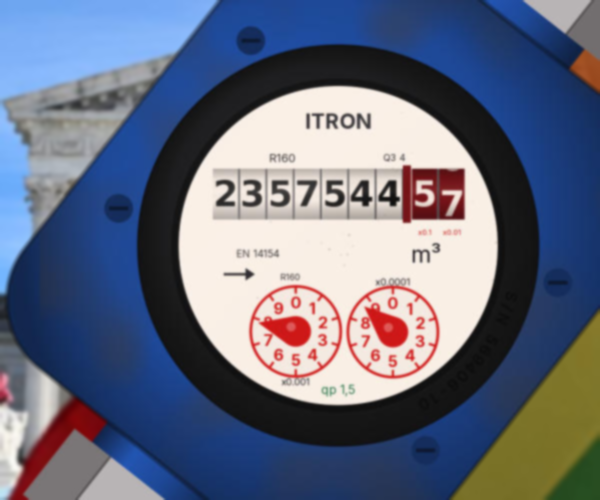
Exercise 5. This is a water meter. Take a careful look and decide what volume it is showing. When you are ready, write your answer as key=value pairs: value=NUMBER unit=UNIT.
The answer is value=2357544.5678 unit=m³
